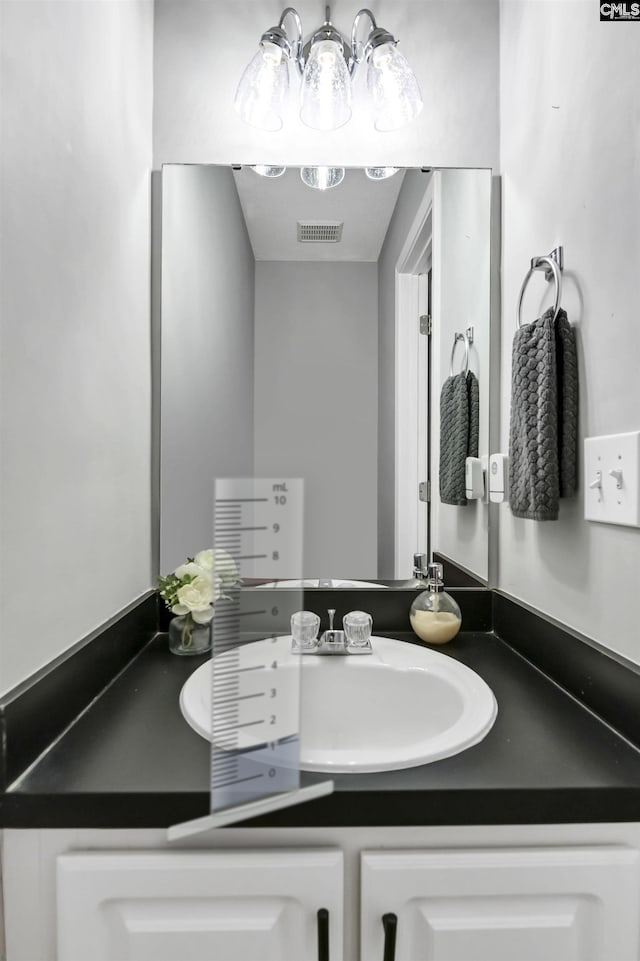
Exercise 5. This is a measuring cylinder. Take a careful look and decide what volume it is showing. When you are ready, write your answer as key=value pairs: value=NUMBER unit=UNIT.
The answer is value=1 unit=mL
